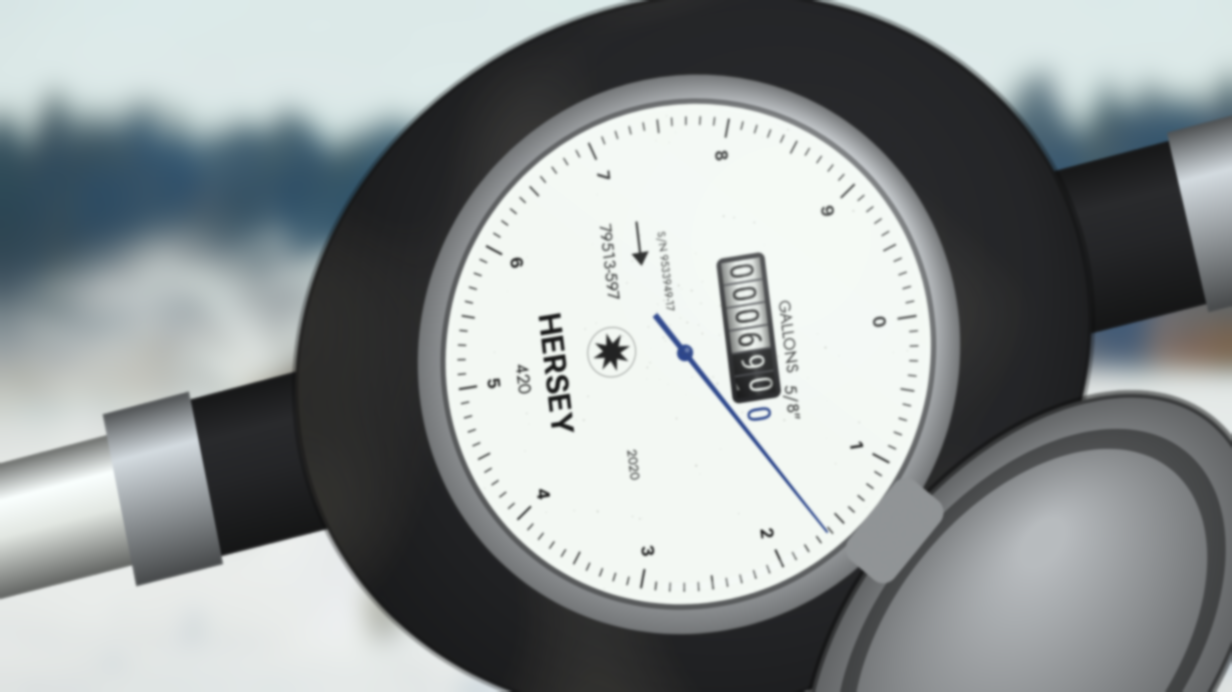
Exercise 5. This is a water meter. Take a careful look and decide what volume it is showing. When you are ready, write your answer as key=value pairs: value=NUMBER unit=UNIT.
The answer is value=6901.6 unit=gal
